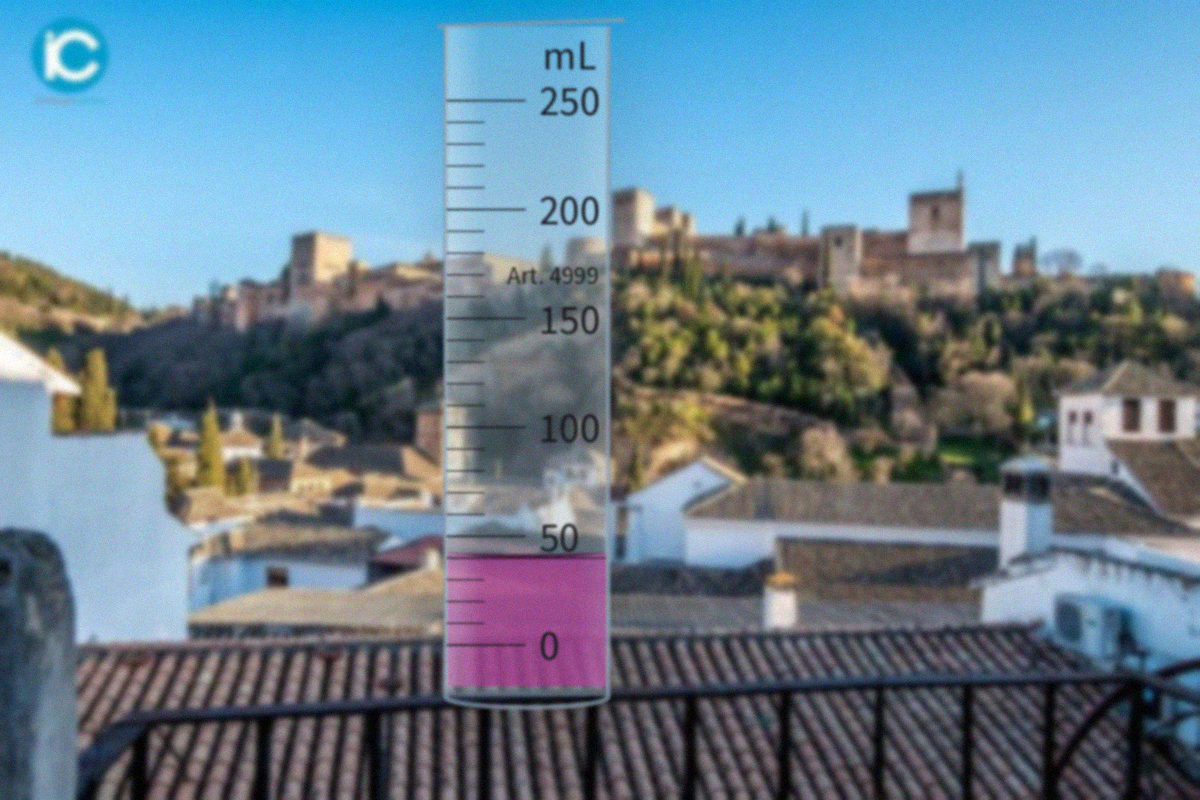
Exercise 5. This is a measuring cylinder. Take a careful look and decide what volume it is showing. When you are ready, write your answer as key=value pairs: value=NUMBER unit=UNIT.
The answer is value=40 unit=mL
